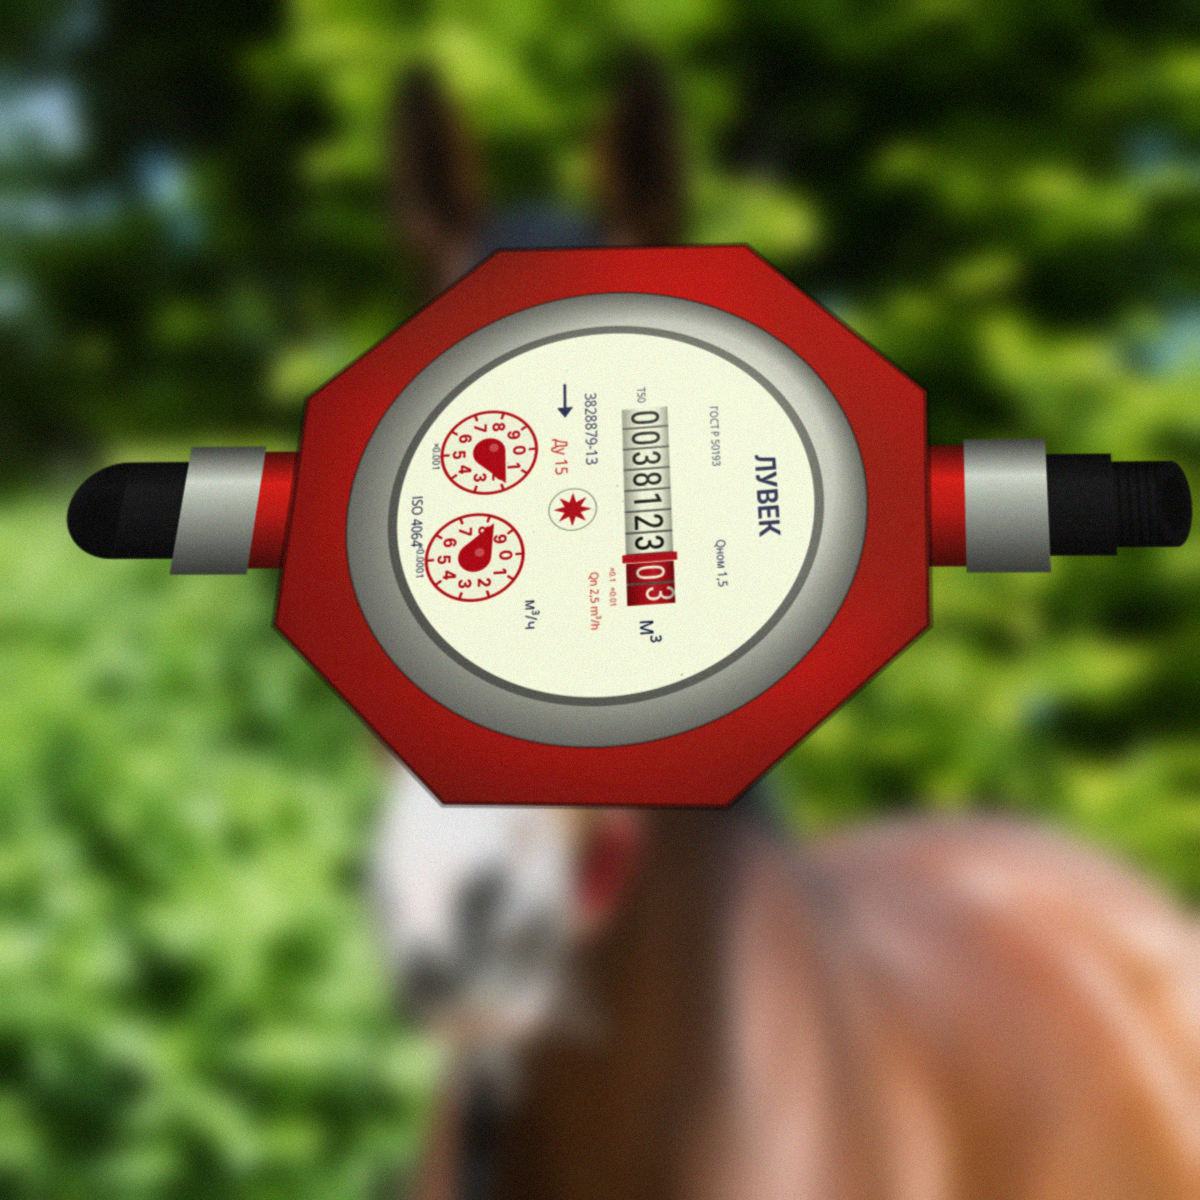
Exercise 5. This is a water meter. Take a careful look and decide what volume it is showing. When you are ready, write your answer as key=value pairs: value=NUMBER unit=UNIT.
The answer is value=38123.0318 unit=m³
